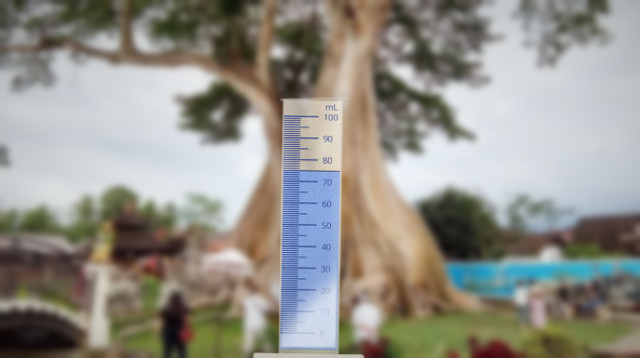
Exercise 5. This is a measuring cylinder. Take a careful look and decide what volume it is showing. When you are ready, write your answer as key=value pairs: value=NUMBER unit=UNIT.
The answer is value=75 unit=mL
